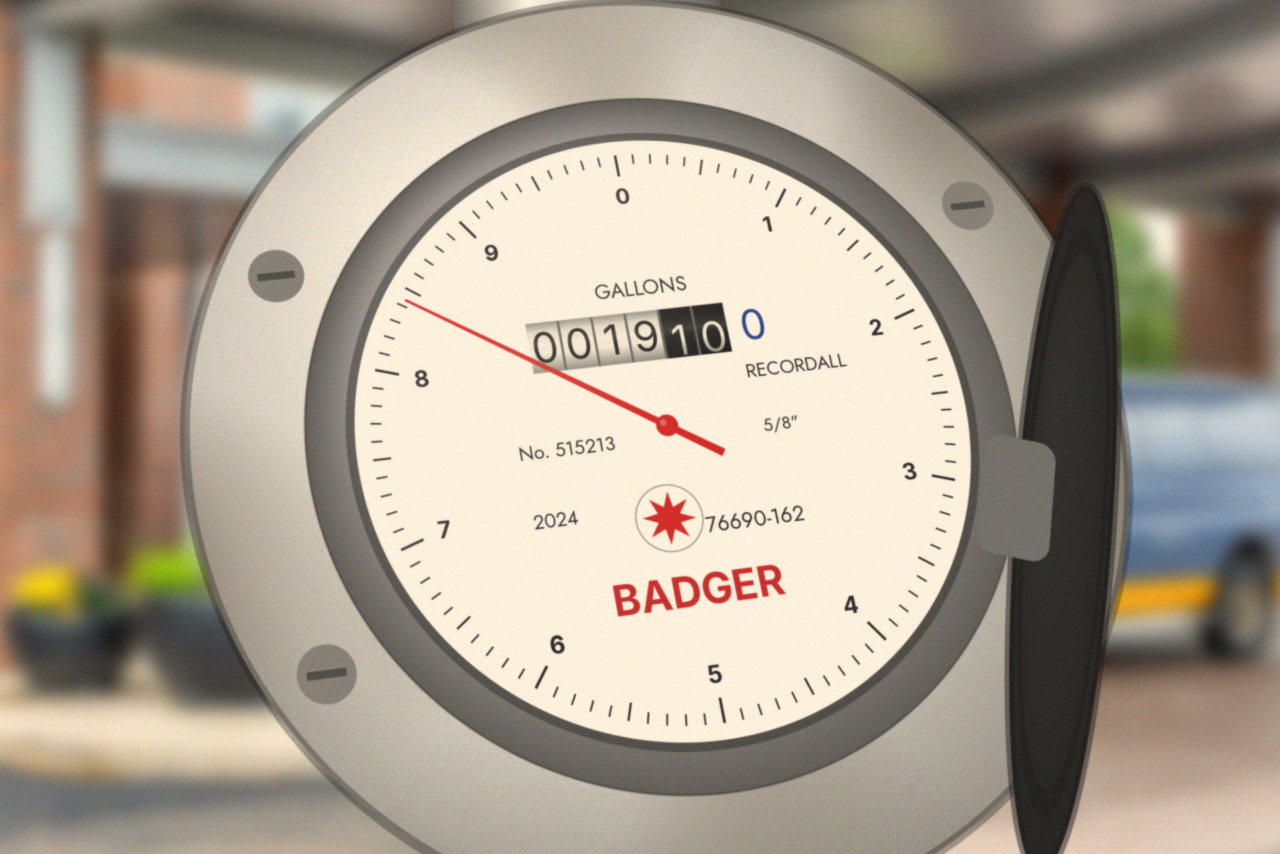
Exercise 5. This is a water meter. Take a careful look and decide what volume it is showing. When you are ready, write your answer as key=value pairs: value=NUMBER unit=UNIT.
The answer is value=19098.4 unit=gal
